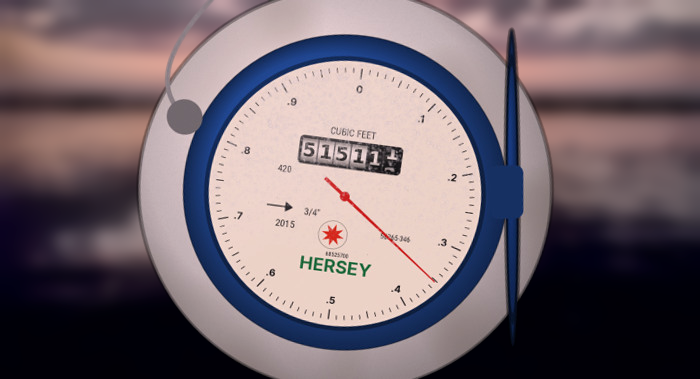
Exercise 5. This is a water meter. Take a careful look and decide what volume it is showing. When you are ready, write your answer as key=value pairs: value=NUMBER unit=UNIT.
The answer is value=515111.35 unit=ft³
